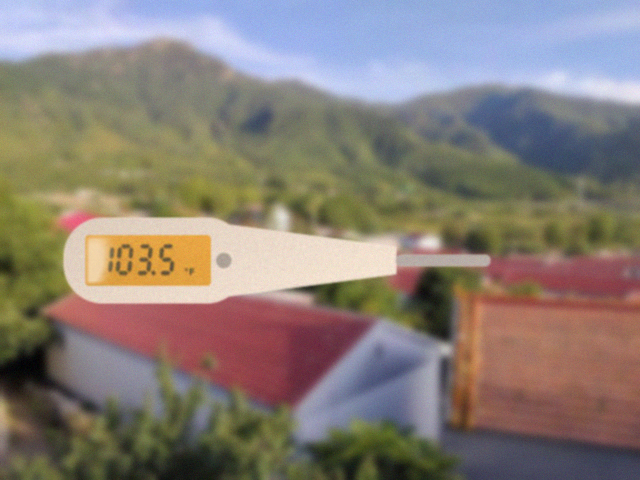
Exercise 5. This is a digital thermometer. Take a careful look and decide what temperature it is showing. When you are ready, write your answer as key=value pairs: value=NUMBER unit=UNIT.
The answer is value=103.5 unit=°F
